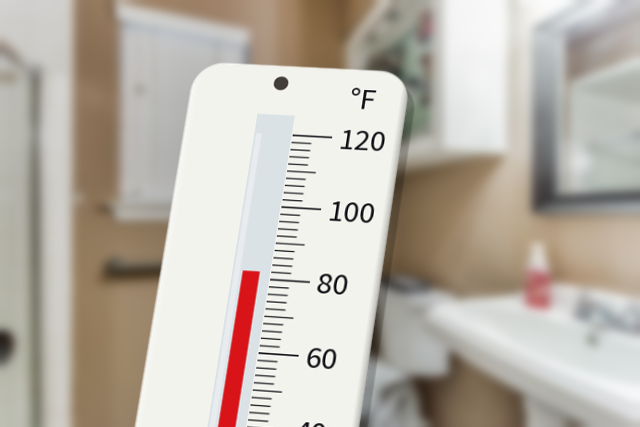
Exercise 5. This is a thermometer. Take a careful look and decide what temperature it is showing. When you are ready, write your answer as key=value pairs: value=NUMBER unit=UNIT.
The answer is value=82 unit=°F
